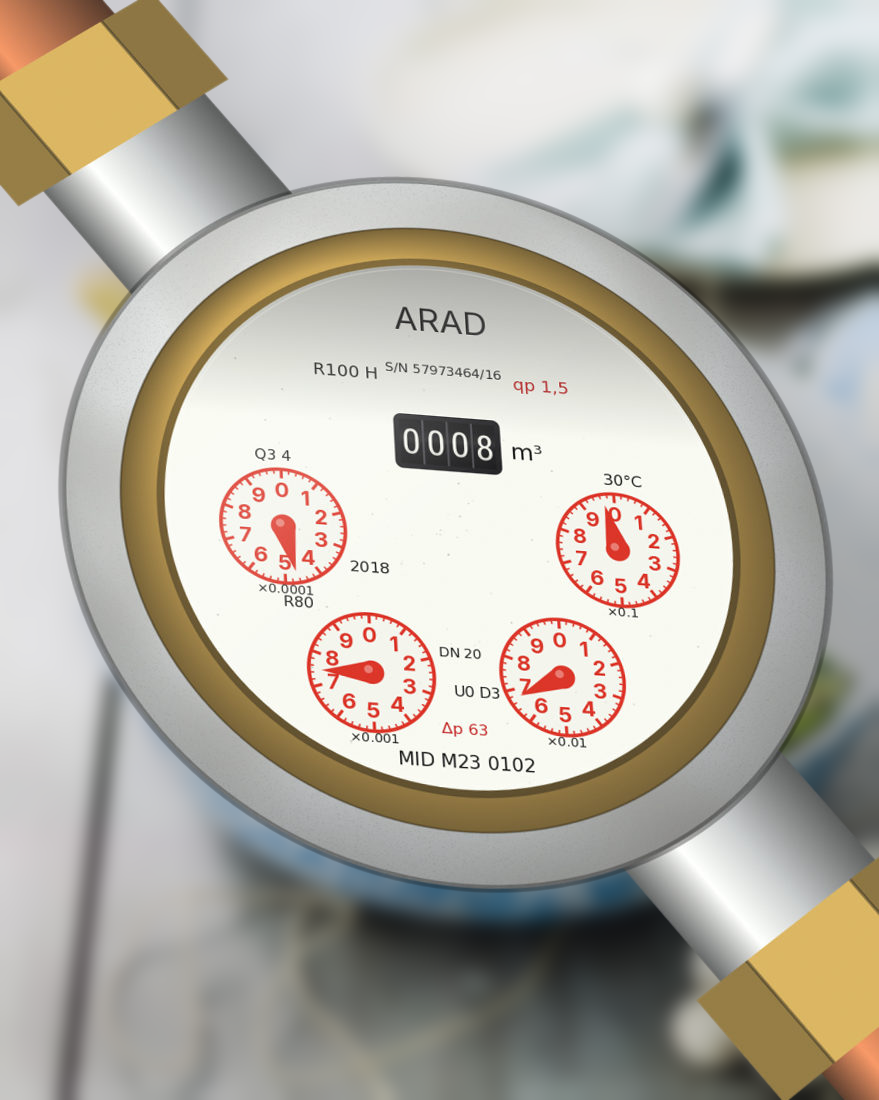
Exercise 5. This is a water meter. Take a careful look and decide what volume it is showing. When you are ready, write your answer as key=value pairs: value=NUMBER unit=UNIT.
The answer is value=7.9674 unit=m³
